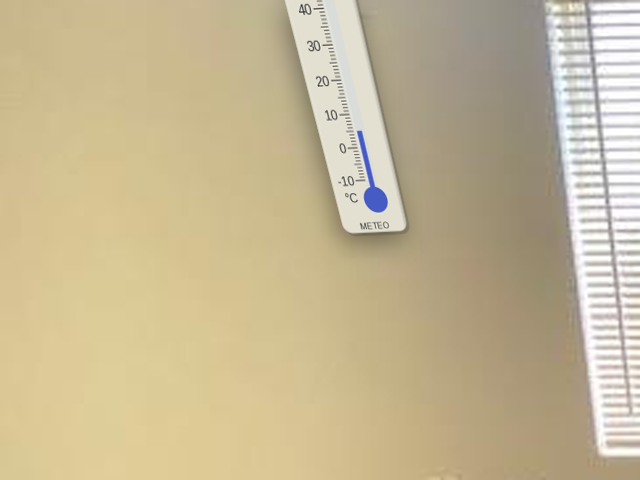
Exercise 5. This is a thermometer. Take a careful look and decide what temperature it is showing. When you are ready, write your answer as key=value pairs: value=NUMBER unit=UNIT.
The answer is value=5 unit=°C
